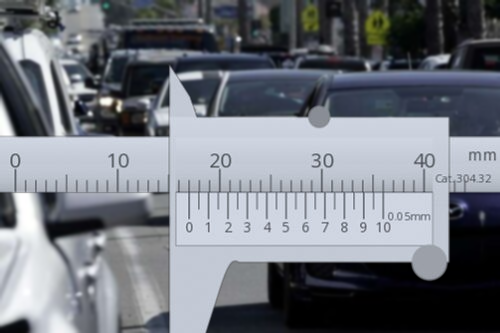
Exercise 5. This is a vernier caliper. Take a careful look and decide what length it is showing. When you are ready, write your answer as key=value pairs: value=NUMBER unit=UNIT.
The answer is value=17.0 unit=mm
